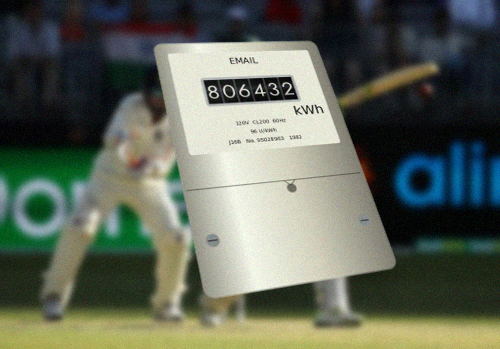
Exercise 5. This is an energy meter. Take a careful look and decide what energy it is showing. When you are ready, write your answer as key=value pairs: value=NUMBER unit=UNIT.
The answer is value=806432 unit=kWh
